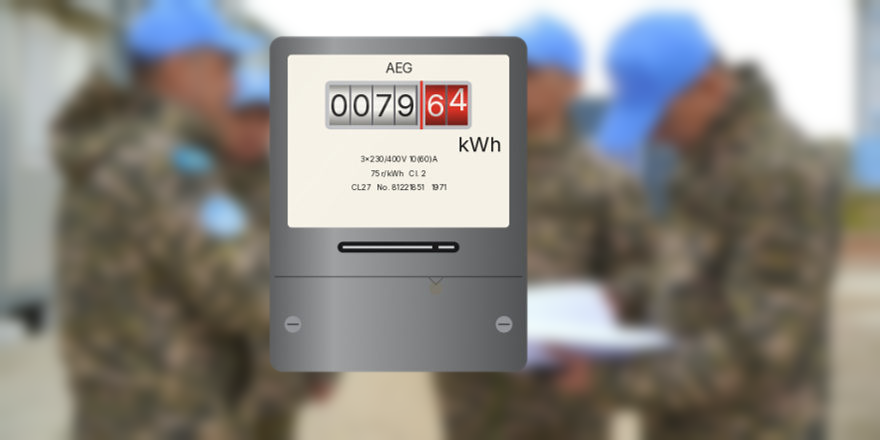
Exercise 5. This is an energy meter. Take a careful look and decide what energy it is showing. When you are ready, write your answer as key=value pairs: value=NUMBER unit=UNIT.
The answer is value=79.64 unit=kWh
